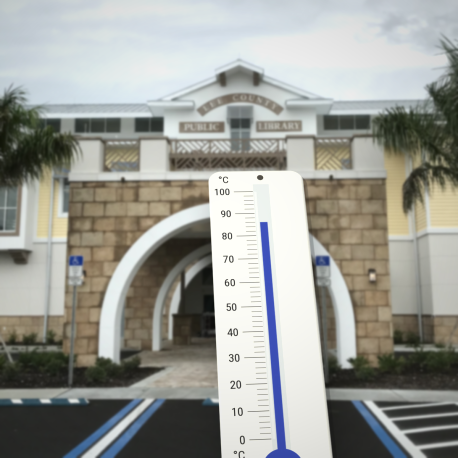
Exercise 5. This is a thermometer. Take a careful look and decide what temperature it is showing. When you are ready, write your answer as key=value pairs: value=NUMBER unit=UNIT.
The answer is value=86 unit=°C
